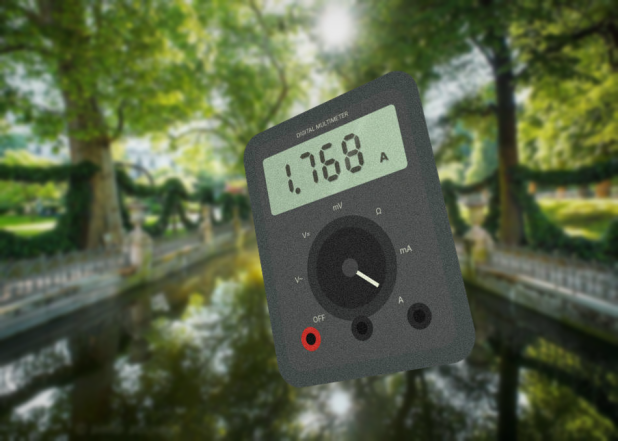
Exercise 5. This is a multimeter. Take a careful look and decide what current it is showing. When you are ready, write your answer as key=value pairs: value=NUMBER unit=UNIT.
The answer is value=1.768 unit=A
